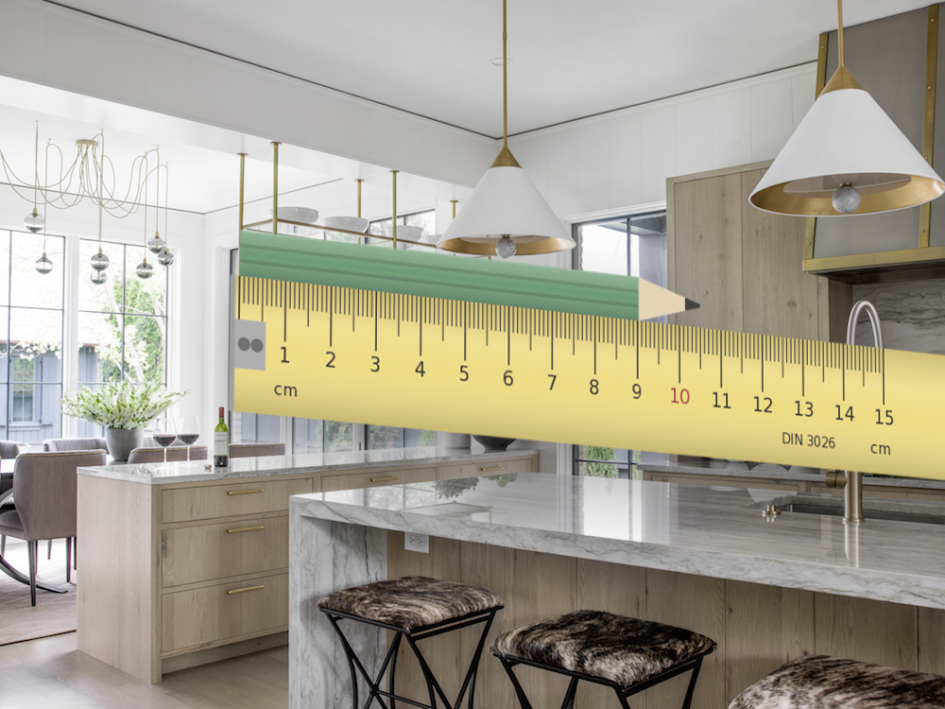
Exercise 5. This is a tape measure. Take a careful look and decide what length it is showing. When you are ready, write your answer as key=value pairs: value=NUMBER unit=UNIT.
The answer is value=10.5 unit=cm
